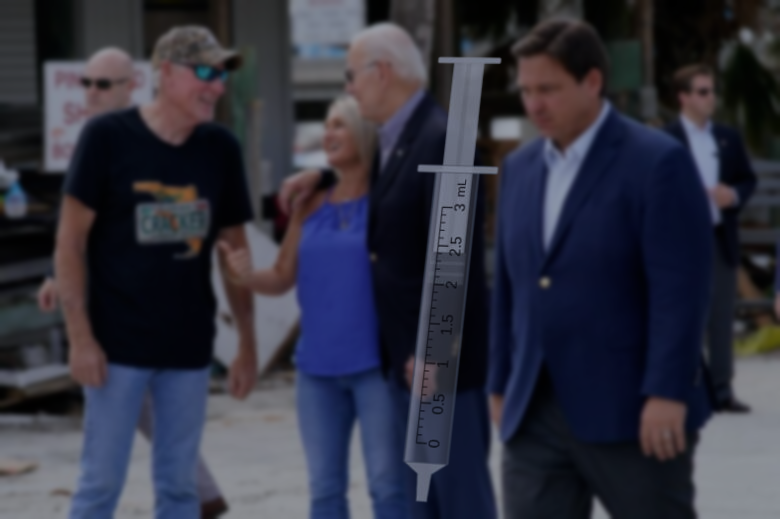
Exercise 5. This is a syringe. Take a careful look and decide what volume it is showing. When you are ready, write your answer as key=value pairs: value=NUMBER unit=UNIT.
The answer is value=2 unit=mL
